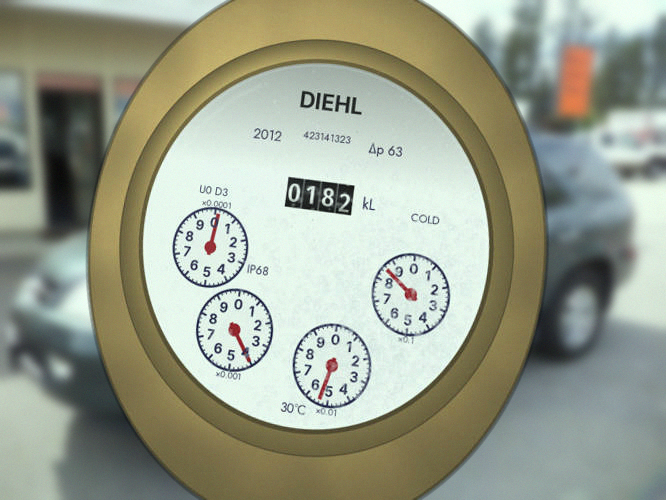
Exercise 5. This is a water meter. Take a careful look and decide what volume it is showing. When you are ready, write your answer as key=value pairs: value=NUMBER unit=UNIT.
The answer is value=181.8540 unit=kL
